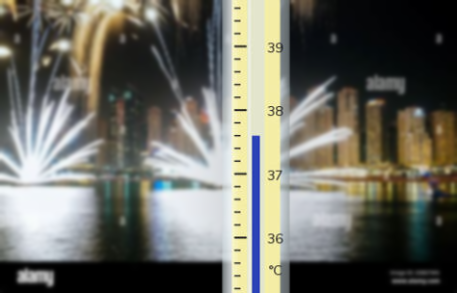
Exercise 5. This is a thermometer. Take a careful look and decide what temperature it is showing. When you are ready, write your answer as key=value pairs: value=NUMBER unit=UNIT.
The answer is value=37.6 unit=°C
